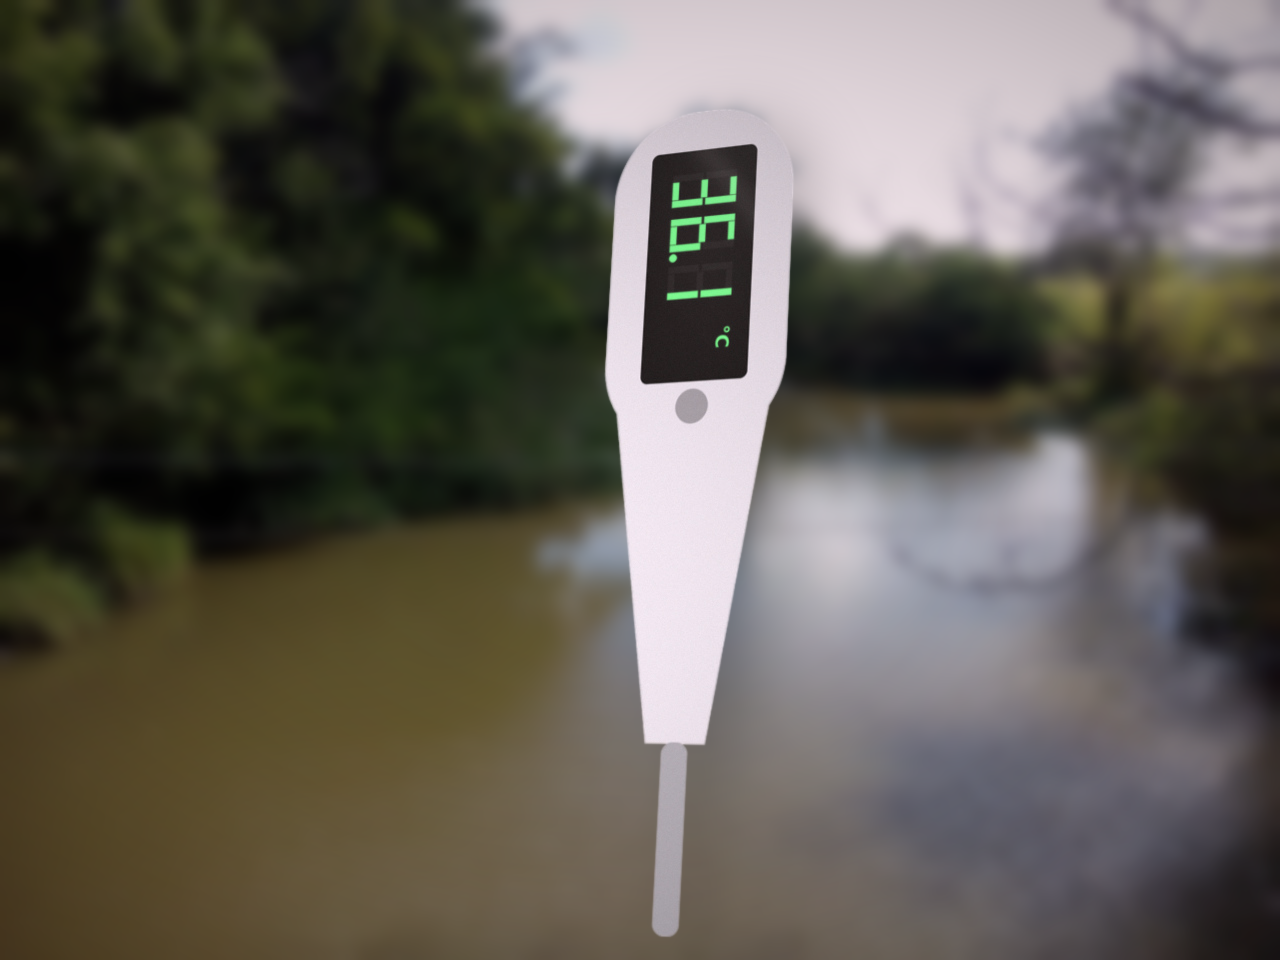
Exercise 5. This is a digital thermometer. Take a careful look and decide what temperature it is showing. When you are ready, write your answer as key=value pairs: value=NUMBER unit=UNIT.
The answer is value=36.1 unit=°C
